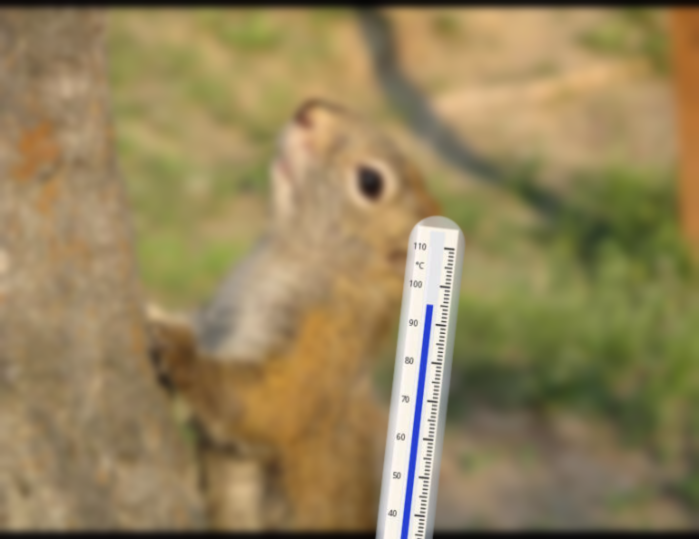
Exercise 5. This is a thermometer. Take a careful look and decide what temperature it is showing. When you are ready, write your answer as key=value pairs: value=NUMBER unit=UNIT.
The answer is value=95 unit=°C
